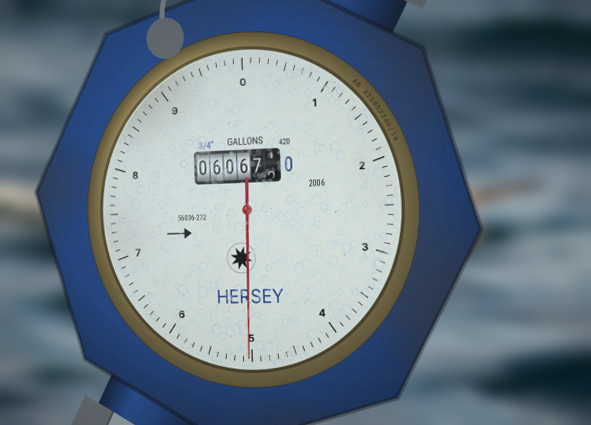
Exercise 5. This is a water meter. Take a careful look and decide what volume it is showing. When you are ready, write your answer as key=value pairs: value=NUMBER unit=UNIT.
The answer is value=606715.0 unit=gal
